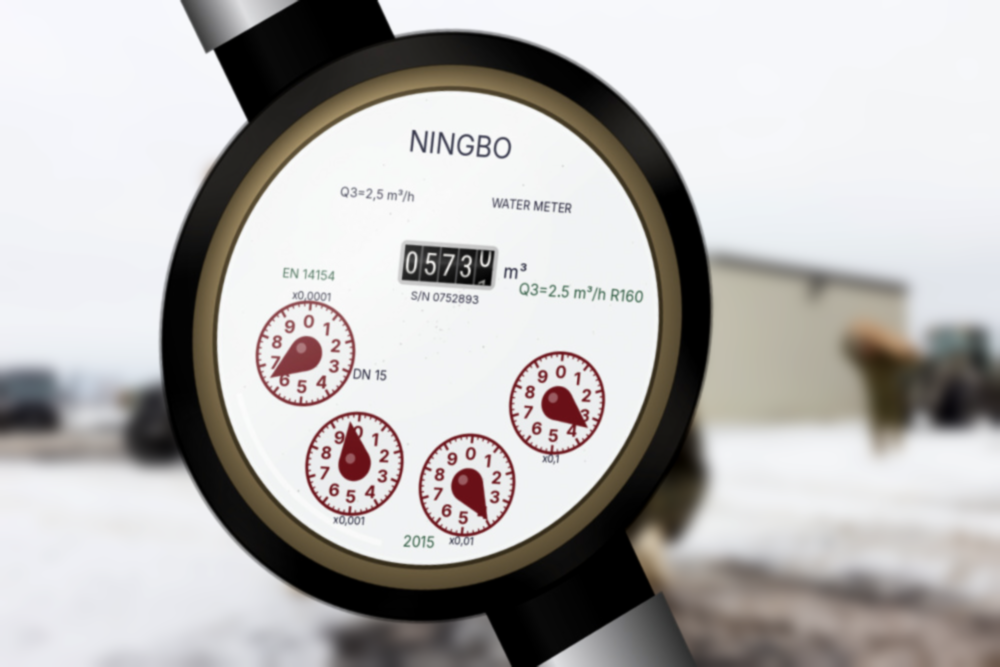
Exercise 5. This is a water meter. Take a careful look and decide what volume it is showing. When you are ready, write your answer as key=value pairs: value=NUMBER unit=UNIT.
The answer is value=5730.3396 unit=m³
